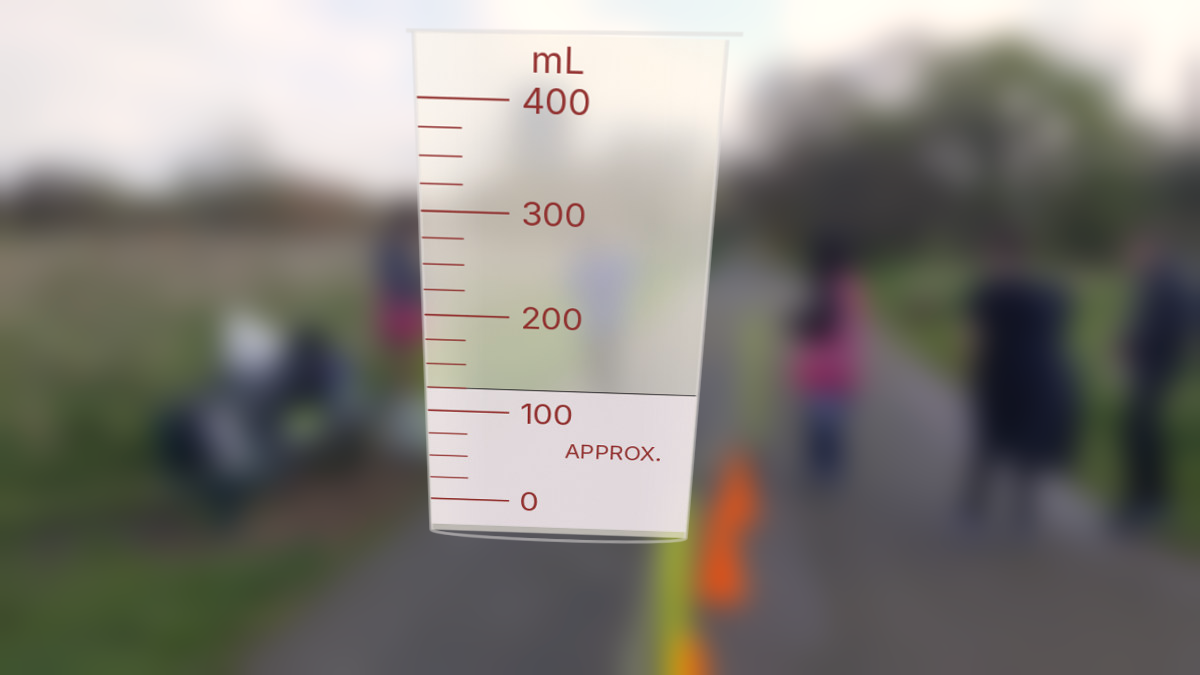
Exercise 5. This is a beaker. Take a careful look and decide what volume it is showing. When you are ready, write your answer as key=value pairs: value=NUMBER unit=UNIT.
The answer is value=125 unit=mL
